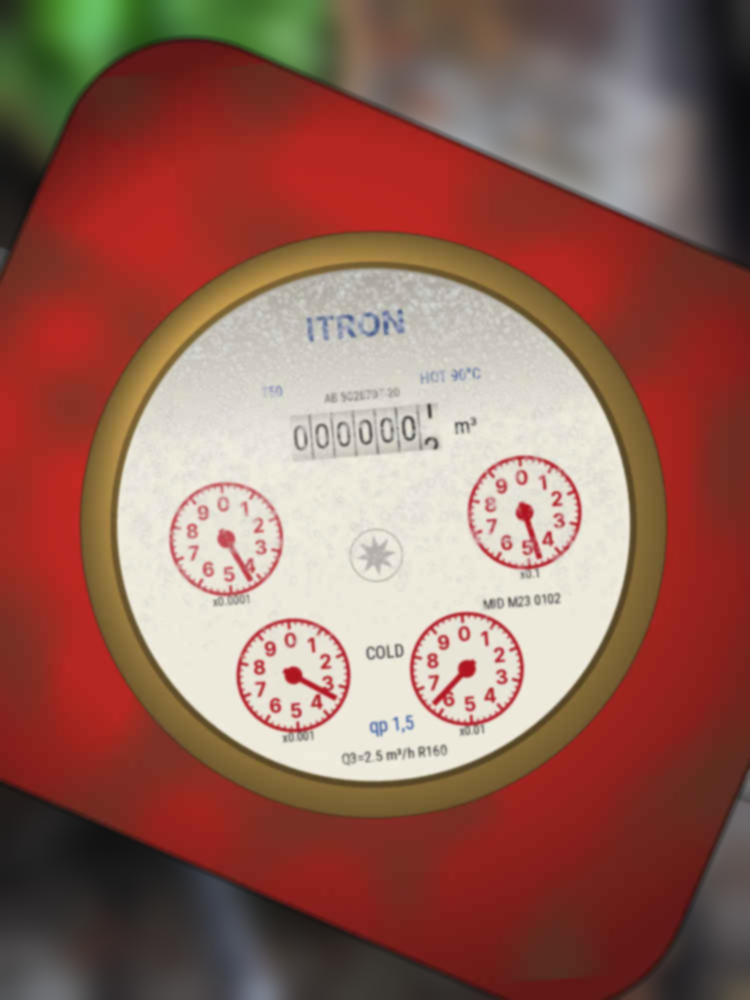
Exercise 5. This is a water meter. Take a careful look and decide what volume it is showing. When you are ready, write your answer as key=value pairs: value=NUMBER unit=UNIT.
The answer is value=1.4634 unit=m³
